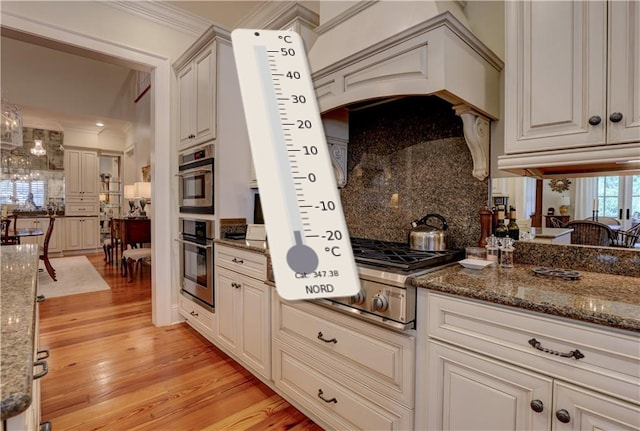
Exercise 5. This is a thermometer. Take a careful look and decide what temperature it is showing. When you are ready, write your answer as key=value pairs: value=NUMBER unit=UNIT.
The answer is value=-18 unit=°C
